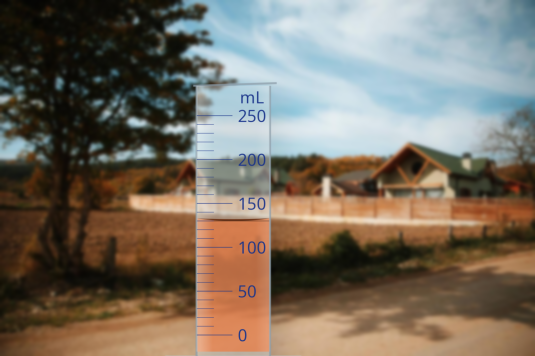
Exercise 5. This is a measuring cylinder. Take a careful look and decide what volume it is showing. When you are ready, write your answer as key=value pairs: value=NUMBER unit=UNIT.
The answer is value=130 unit=mL
